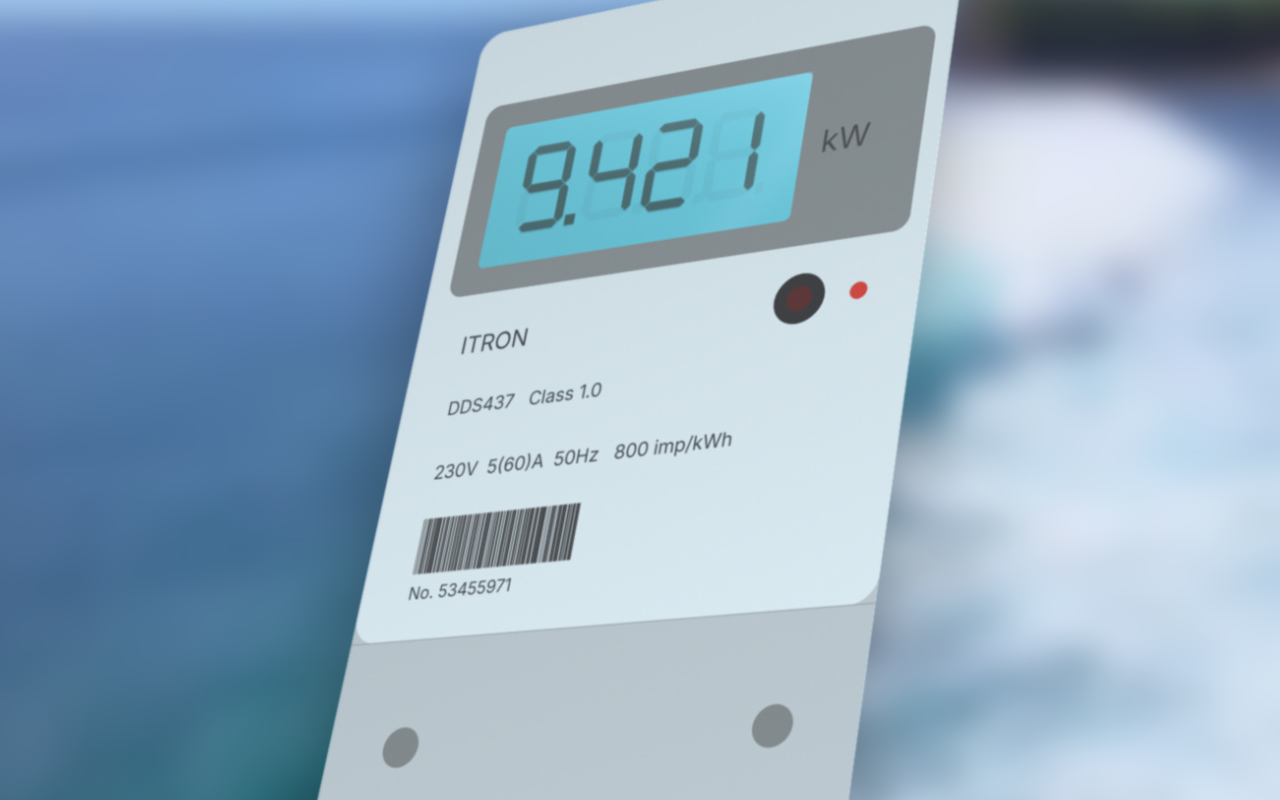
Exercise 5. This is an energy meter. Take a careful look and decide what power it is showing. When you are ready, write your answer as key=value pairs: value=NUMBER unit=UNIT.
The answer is value=9.421 unit=kW
